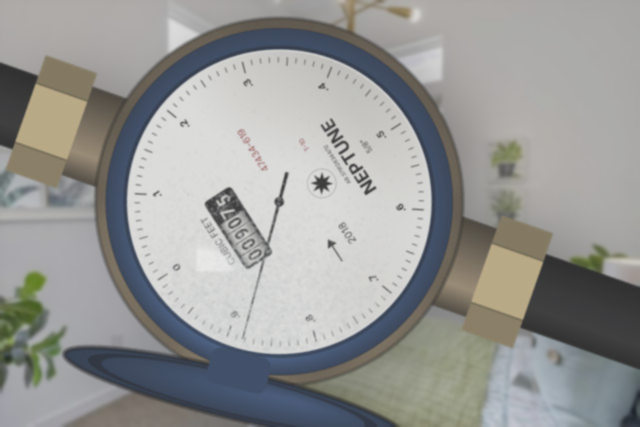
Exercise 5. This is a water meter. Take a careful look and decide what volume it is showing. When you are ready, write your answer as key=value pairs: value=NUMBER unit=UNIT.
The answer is value=9074.88 unit=ft³
